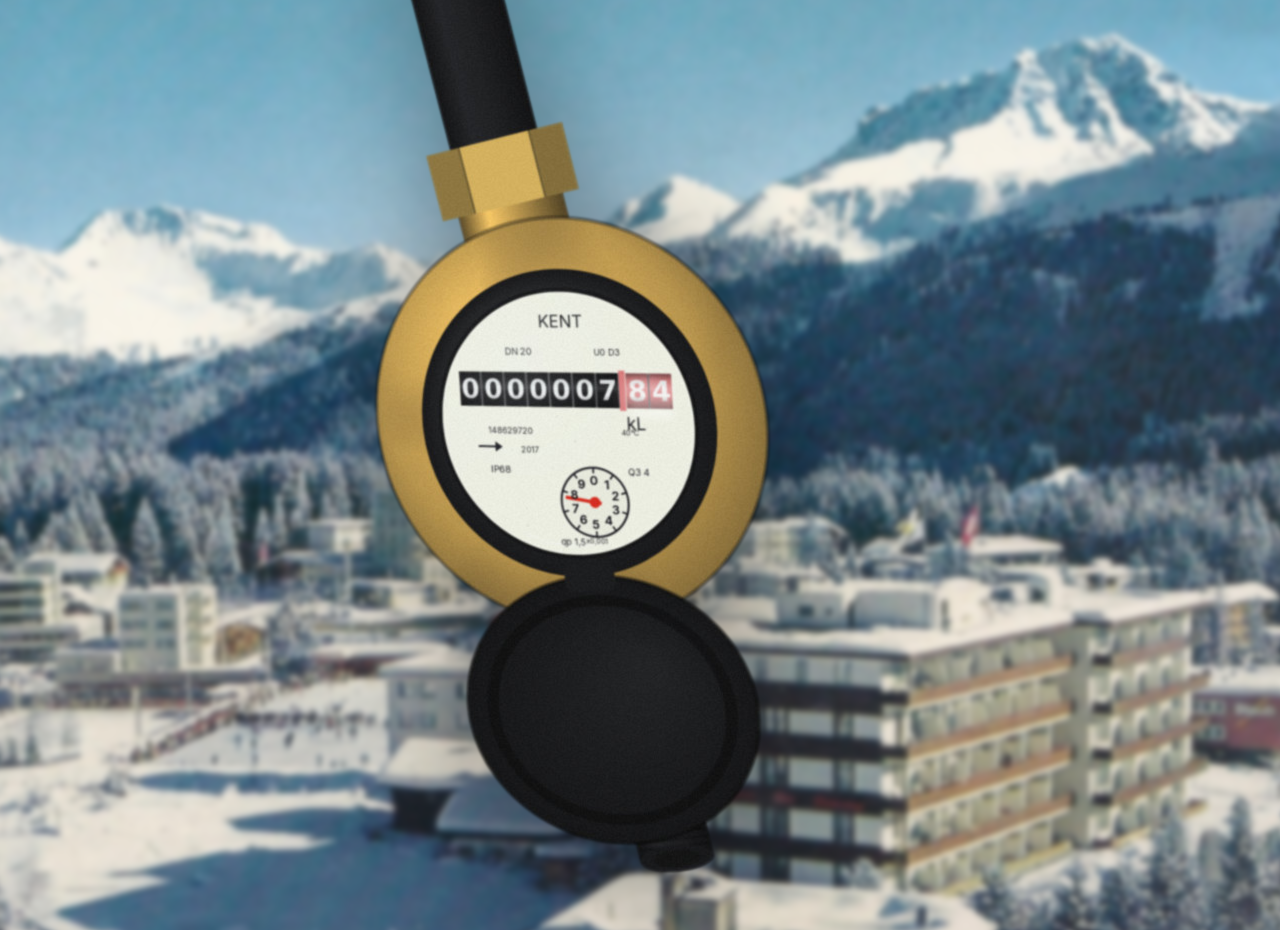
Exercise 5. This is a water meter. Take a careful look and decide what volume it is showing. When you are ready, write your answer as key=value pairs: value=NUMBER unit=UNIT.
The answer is value=7.847 unit=kL
